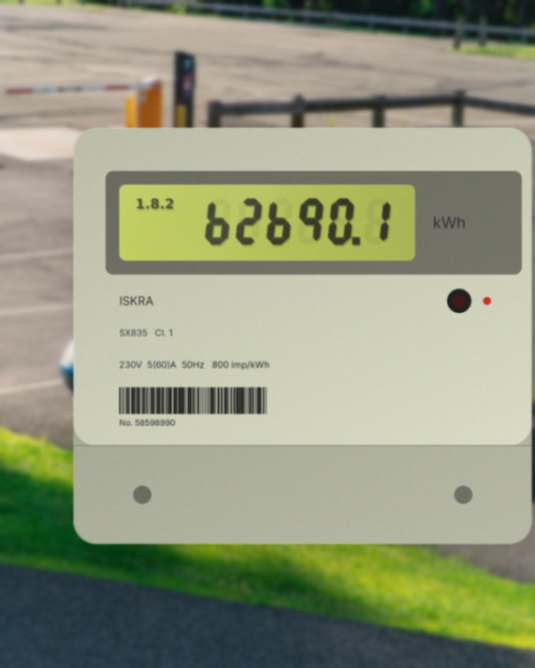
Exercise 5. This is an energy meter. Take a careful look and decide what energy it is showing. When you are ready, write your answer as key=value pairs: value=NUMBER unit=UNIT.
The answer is value=62690.1 unit=kWh
